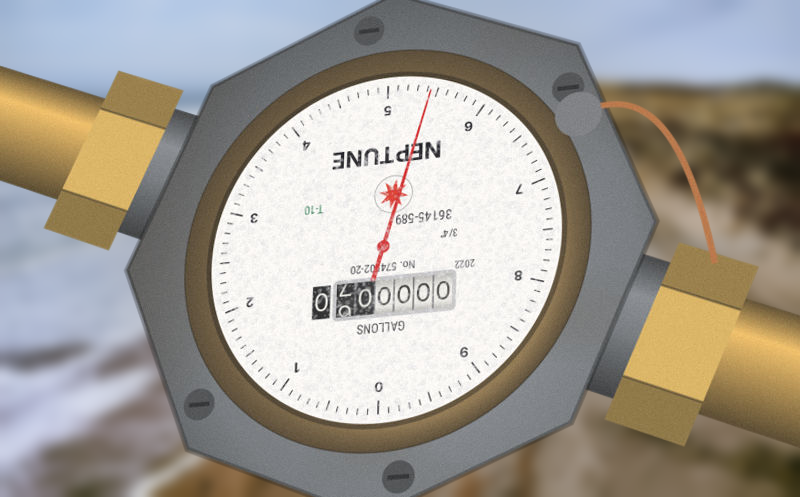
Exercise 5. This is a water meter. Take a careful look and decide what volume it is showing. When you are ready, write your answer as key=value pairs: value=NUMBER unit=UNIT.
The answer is value=65.4 unit=gal
